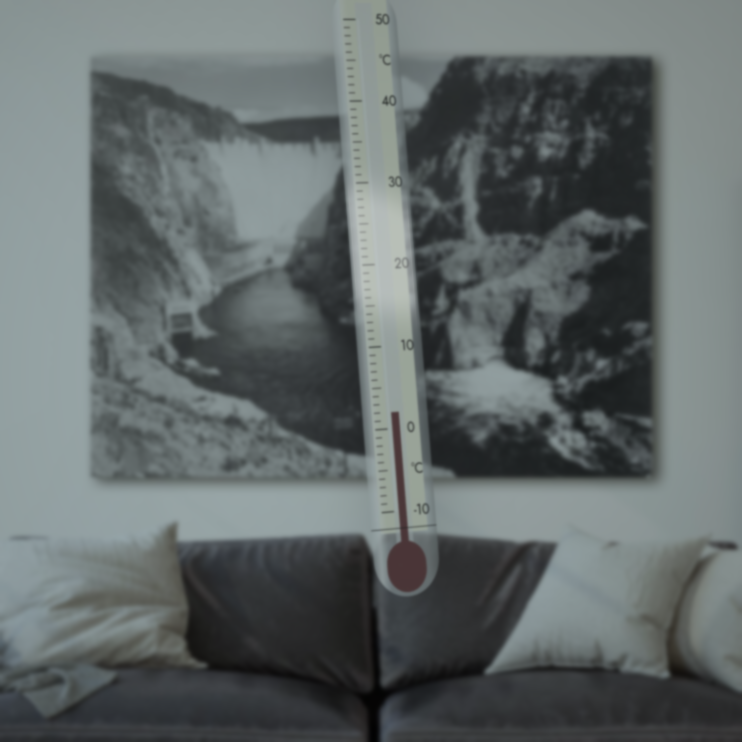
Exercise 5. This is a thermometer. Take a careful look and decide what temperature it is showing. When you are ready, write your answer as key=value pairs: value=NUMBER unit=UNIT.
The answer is value=2 unit=°C
